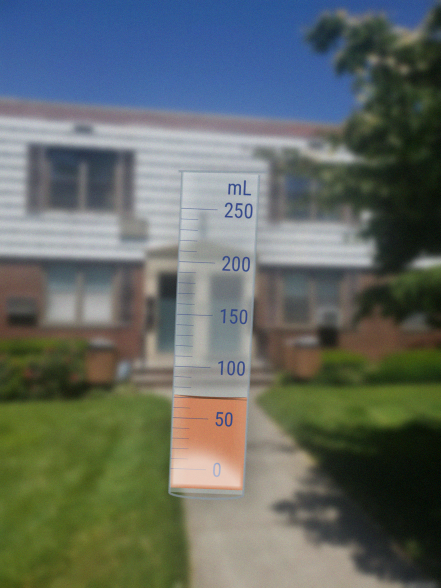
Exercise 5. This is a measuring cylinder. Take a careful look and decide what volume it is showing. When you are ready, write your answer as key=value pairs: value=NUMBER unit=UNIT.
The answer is value=70 unit=mL
